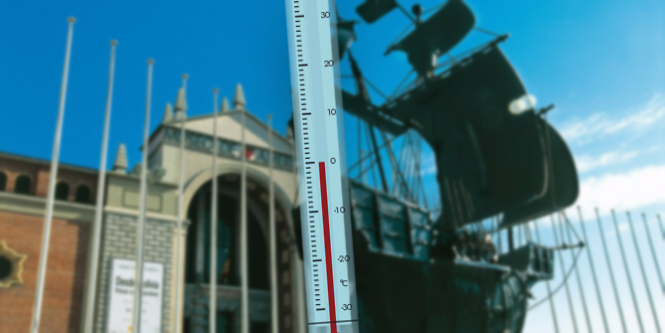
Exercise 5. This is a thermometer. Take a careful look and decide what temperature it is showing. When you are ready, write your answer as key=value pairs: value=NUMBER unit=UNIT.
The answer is value=0 unit=°C
